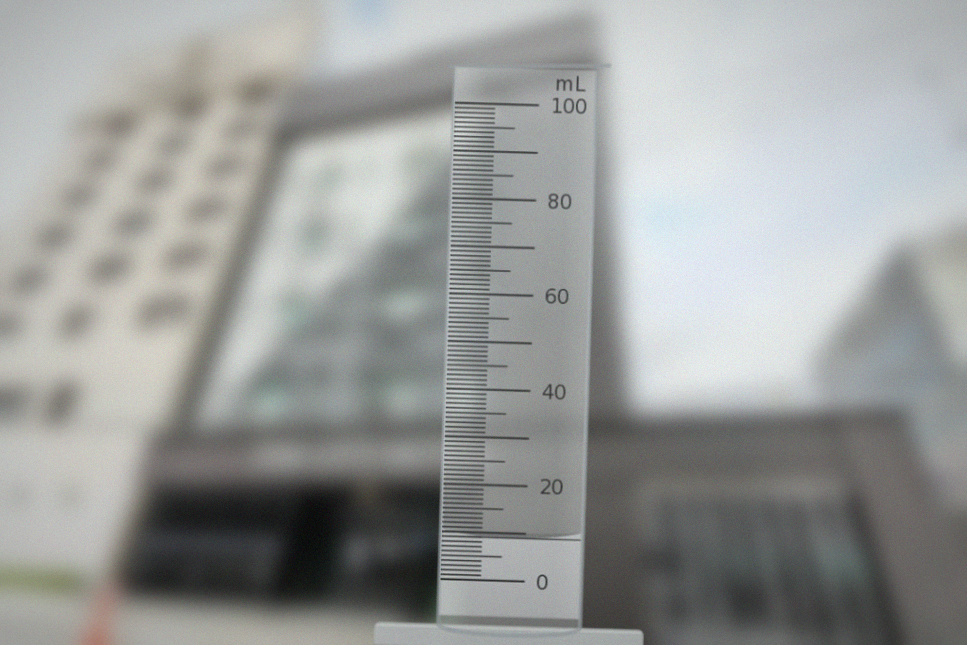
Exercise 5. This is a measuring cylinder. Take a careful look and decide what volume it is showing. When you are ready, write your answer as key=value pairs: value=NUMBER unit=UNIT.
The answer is value=9 unit=mL
